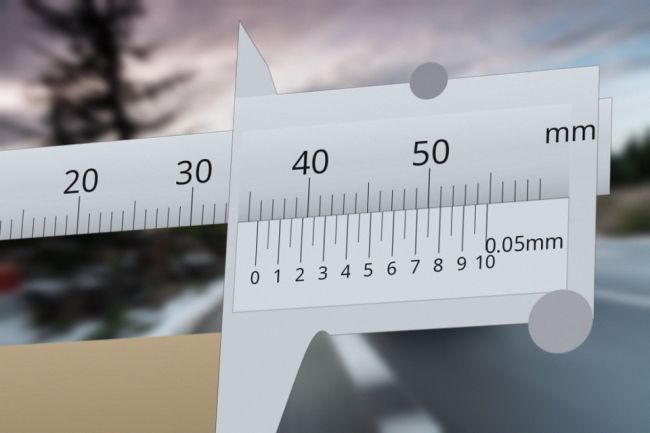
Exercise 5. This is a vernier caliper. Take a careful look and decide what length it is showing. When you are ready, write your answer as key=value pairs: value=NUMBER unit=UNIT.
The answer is value=35.8 unit=mm
